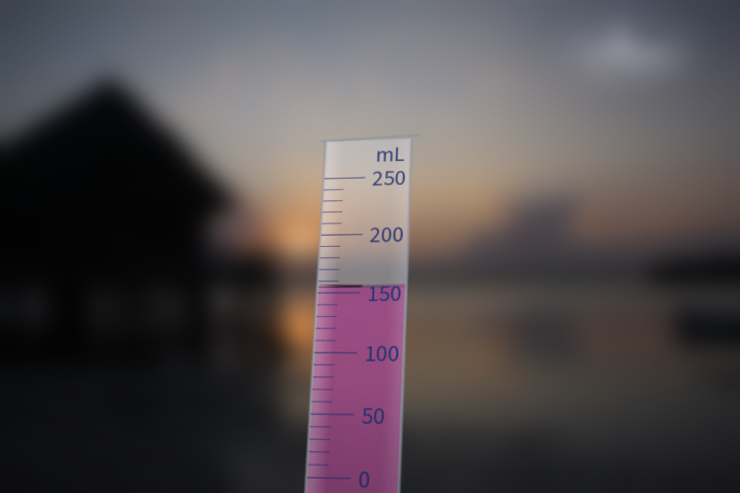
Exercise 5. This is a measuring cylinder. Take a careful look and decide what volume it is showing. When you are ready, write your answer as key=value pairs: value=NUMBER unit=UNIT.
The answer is value=155 unit=mL
